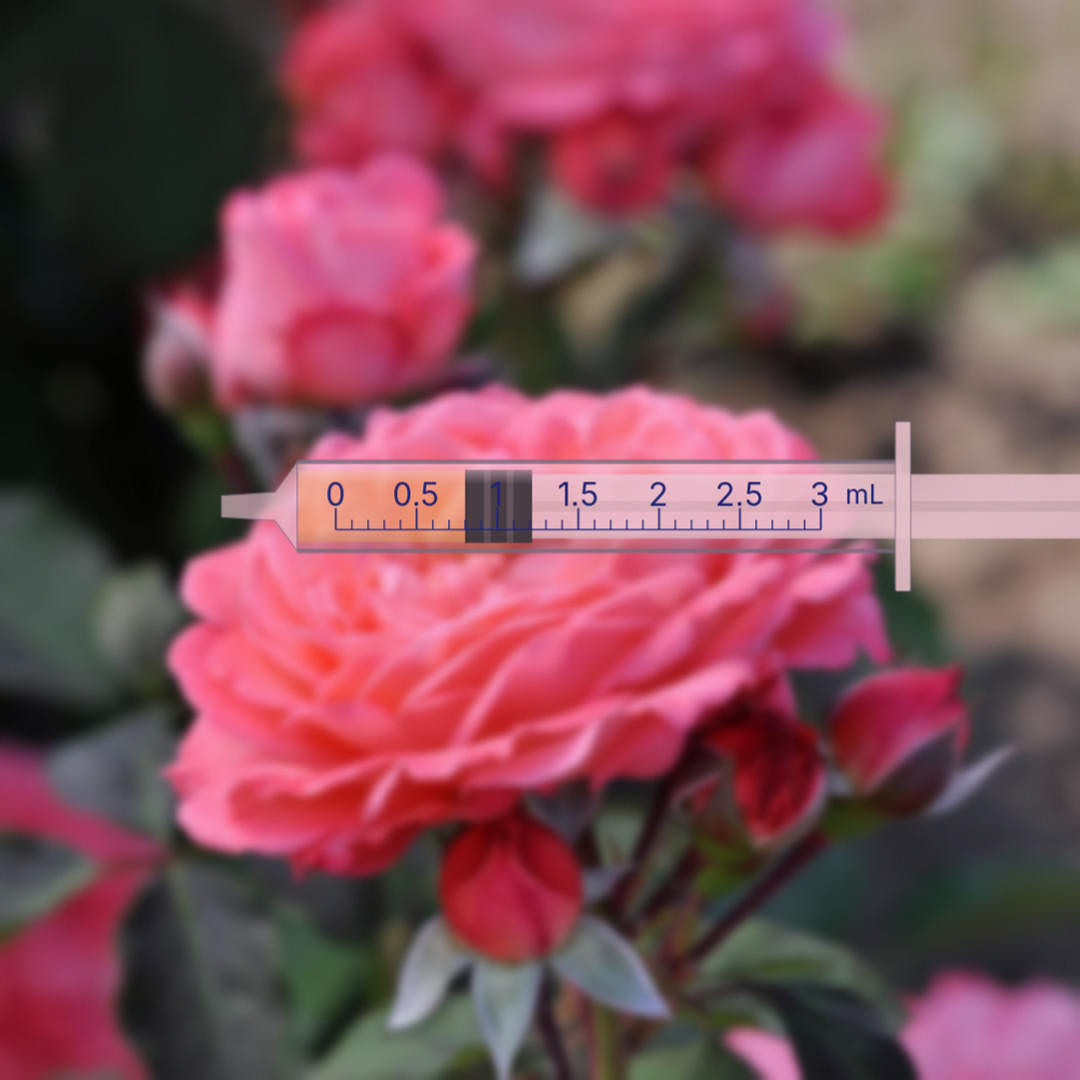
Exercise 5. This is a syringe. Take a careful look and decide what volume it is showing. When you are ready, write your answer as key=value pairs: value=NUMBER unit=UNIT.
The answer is value=0.8 unit=mL
